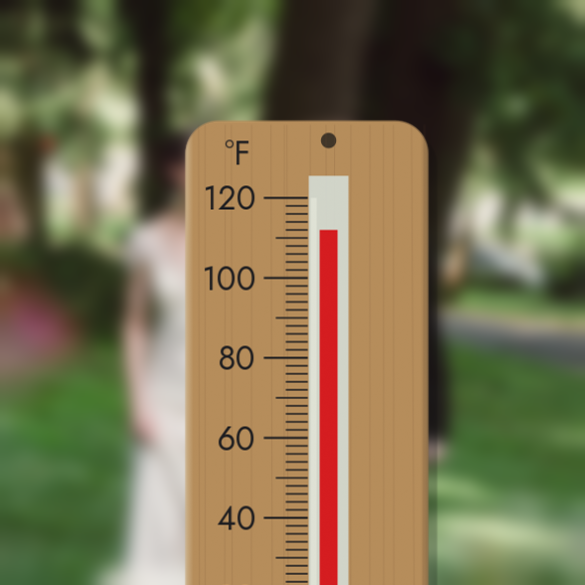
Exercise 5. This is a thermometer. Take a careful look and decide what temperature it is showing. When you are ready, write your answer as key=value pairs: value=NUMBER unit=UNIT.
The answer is value=112 unit=°F
